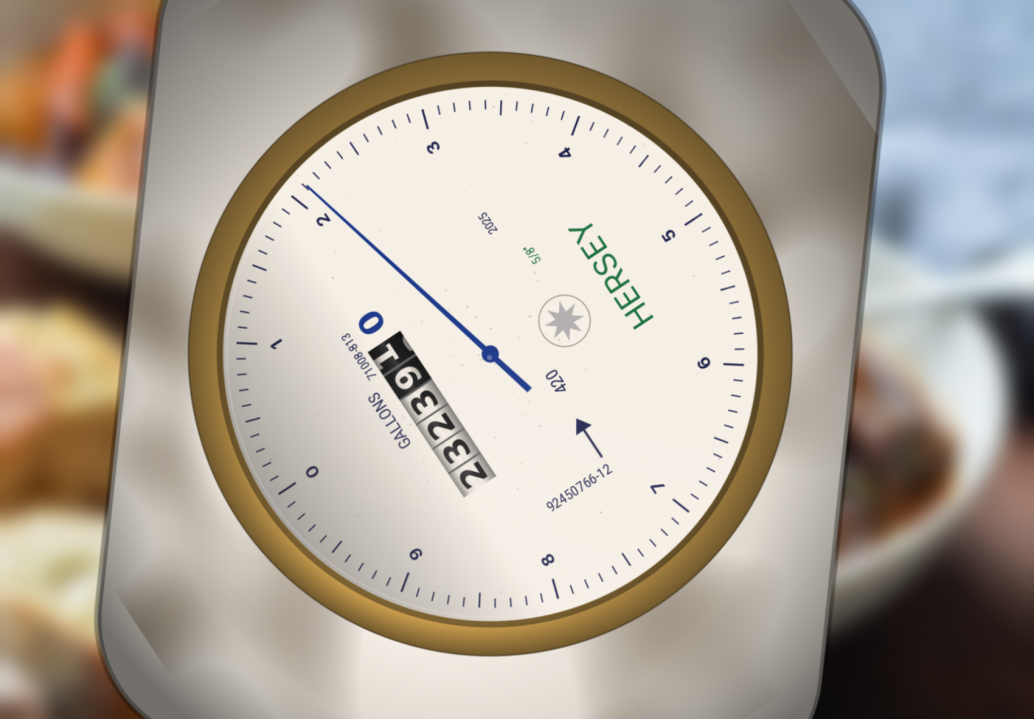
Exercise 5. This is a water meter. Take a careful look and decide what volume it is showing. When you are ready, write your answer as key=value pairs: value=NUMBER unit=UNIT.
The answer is value=2323912.1 unit=gal
